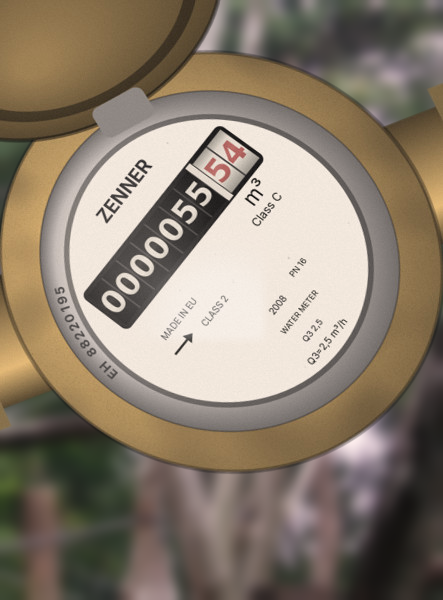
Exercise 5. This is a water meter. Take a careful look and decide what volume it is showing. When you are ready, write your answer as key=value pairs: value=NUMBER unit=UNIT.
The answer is value=55.54 unit=m³
